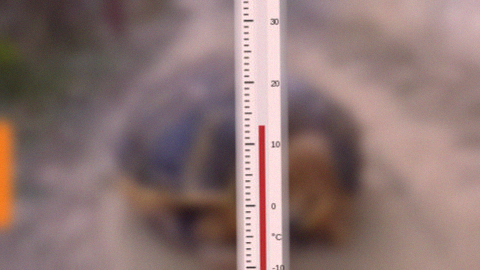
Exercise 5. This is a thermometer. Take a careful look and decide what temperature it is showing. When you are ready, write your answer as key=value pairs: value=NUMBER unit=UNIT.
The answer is value=13 unit=°C
